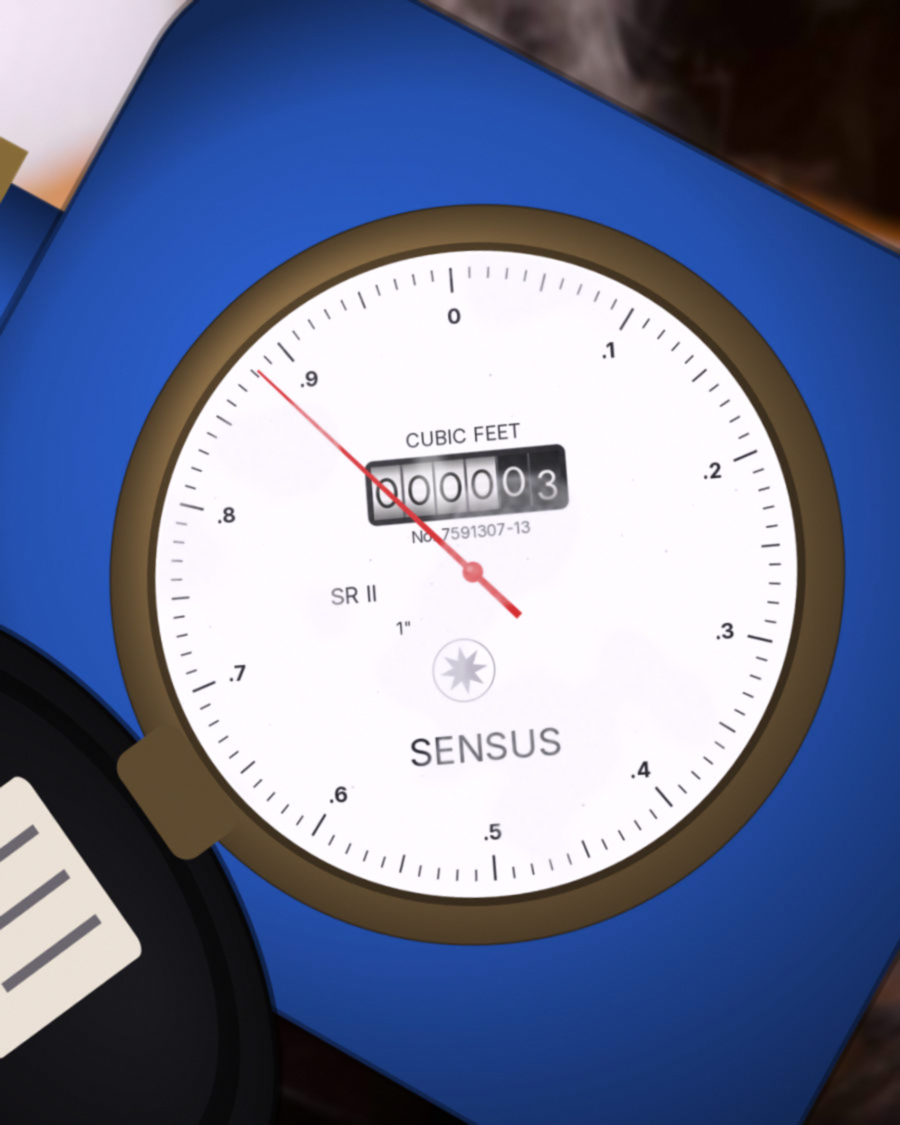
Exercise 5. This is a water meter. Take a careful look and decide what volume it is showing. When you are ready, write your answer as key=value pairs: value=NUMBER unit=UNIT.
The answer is value=2.88 unit=ft³
